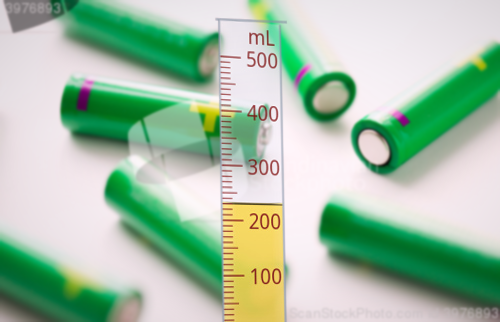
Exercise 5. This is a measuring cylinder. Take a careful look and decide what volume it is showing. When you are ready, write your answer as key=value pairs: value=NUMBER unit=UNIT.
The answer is value=230 unit=mL
